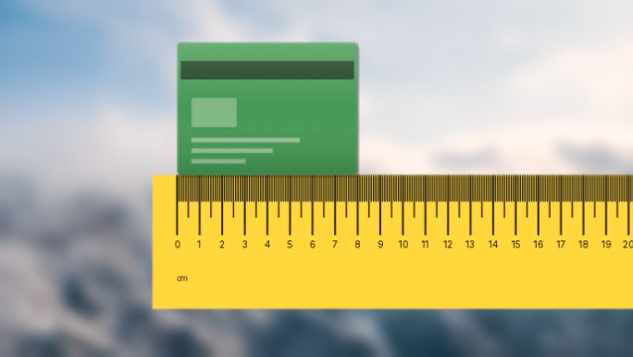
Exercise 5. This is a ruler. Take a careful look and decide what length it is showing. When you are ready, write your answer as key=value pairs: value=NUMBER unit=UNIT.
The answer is value=8 unit=cm
